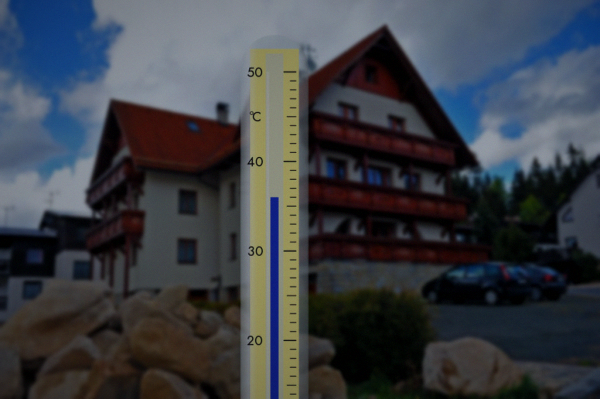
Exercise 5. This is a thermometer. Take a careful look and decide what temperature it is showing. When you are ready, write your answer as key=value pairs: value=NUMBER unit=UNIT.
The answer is value=36 unit=°C
